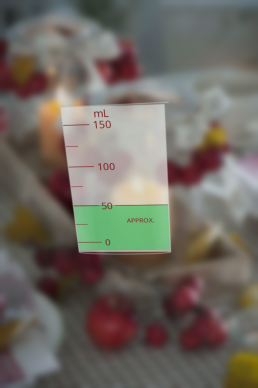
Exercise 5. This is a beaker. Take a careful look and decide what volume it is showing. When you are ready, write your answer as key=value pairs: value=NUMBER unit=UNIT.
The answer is value=50 unit=mL
